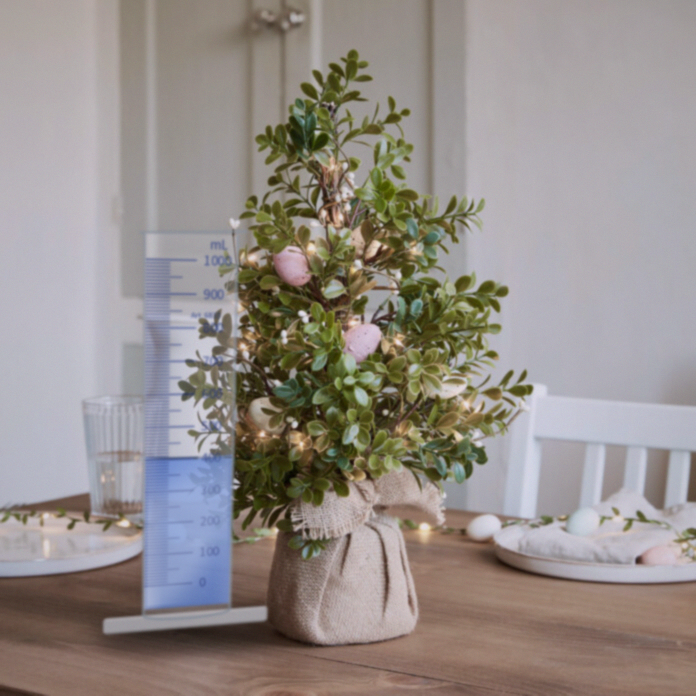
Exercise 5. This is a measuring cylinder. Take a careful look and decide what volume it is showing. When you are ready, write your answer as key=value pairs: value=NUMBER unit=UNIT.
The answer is value=400 unit=mL
